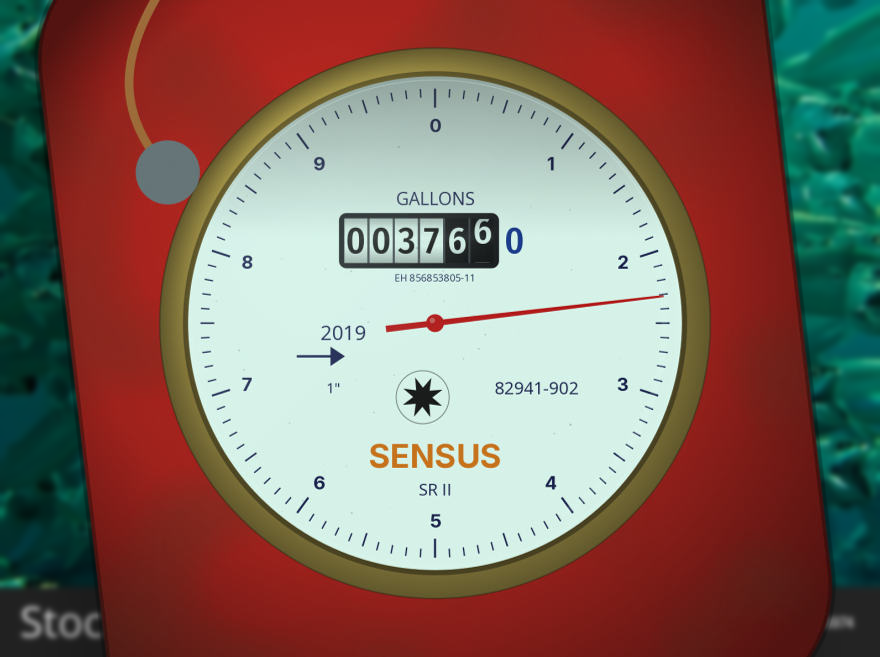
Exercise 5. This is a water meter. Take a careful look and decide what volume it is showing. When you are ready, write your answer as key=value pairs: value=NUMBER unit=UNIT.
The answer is value=37662.3 unit=gal
